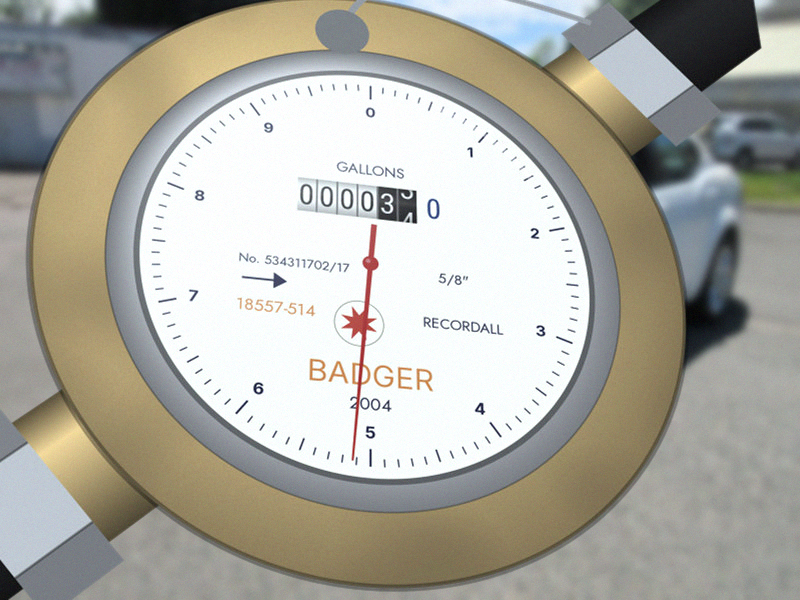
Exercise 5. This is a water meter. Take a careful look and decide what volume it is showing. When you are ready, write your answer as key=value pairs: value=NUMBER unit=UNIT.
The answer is value=335.1 unit=gal
